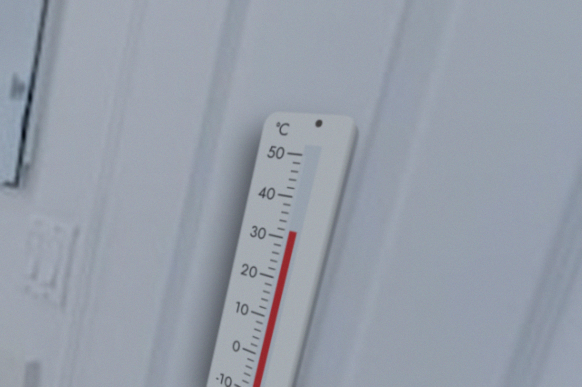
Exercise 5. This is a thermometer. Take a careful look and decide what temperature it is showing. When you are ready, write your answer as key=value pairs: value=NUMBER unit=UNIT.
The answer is value=32 unit=°C
